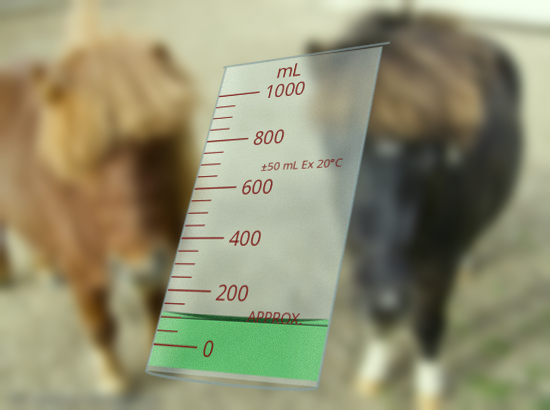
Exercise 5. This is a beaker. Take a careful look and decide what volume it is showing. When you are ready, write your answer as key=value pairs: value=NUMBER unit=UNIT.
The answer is value=100 unit=mL
